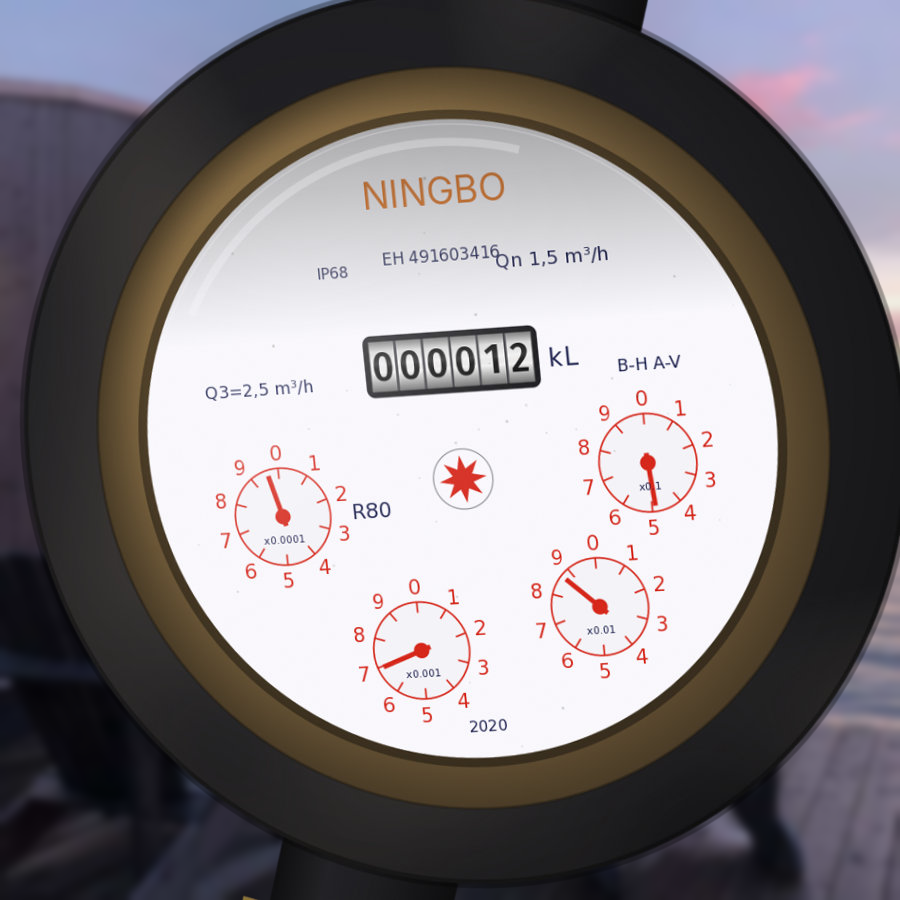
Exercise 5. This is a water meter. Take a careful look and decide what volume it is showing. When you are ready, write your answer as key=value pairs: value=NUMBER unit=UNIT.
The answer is value=12.4869 unit=kL
